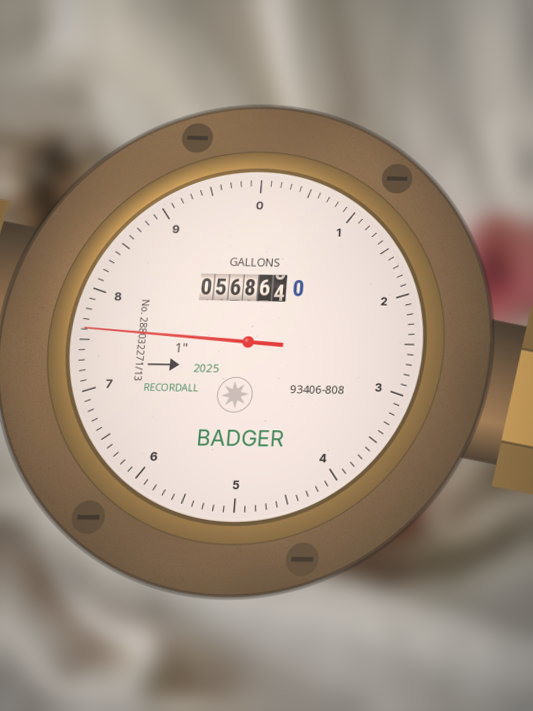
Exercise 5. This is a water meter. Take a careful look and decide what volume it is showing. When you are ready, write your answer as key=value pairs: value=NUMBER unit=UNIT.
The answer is value=568637.6 unit=gal
